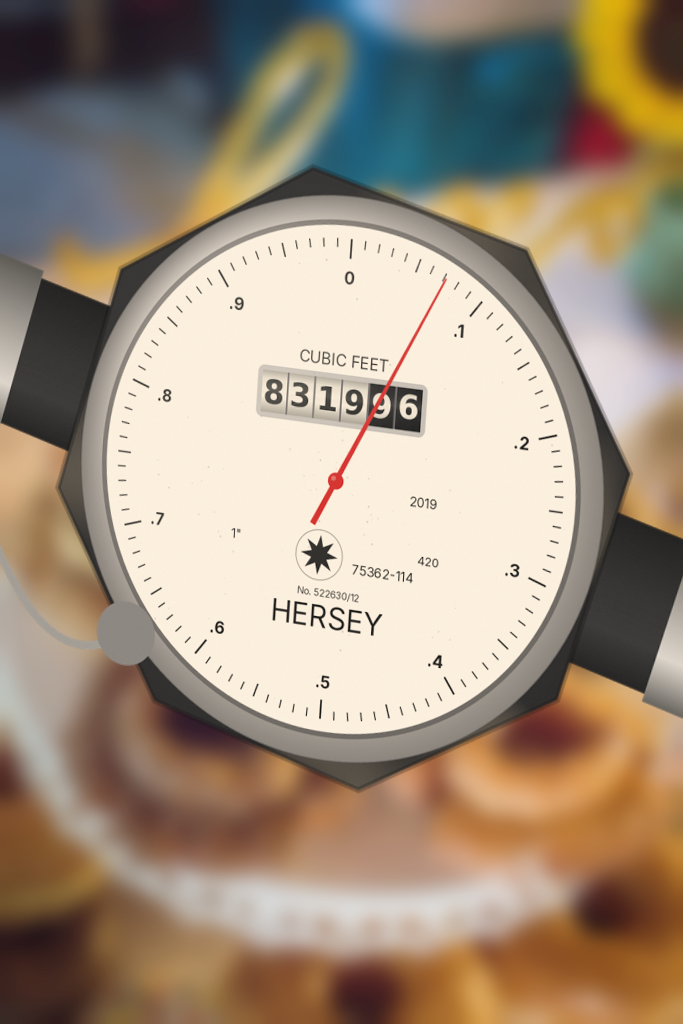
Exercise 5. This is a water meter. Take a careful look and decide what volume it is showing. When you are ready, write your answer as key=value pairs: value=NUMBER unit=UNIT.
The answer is value=831996.07 unit=ft³
